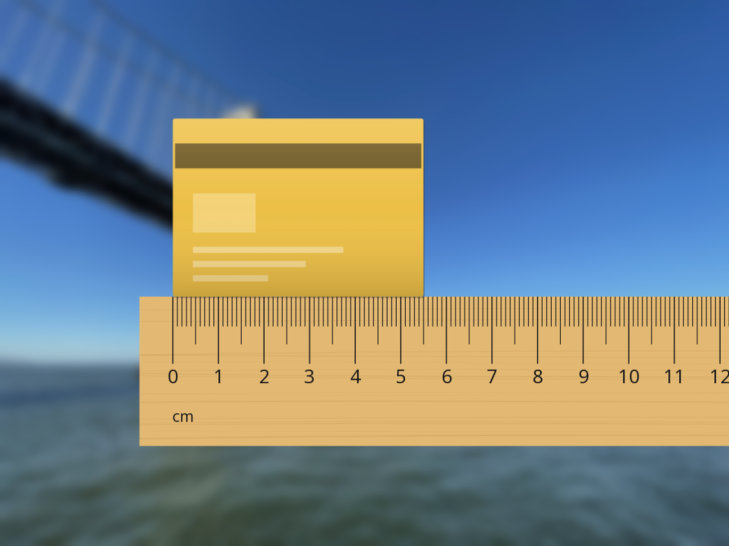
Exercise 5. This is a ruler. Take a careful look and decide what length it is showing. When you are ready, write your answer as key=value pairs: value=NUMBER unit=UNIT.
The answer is value=5.5 unit=cm
